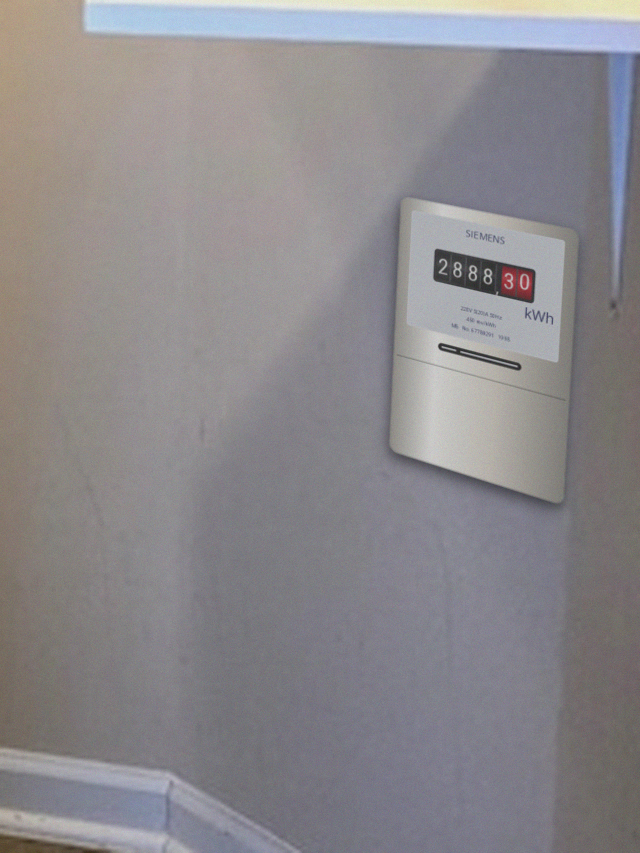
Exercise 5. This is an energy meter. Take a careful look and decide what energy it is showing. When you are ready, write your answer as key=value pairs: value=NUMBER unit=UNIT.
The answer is value=2888.30 unit=kWh
